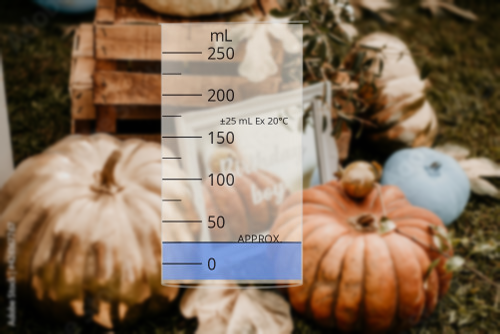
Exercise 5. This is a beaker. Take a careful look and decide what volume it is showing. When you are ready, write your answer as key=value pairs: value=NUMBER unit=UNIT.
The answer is value=25 unit=mL
